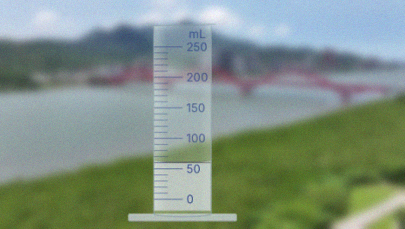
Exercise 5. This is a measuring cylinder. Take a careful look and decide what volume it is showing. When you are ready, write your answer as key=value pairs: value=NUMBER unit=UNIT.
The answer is value=60 unit=mL
